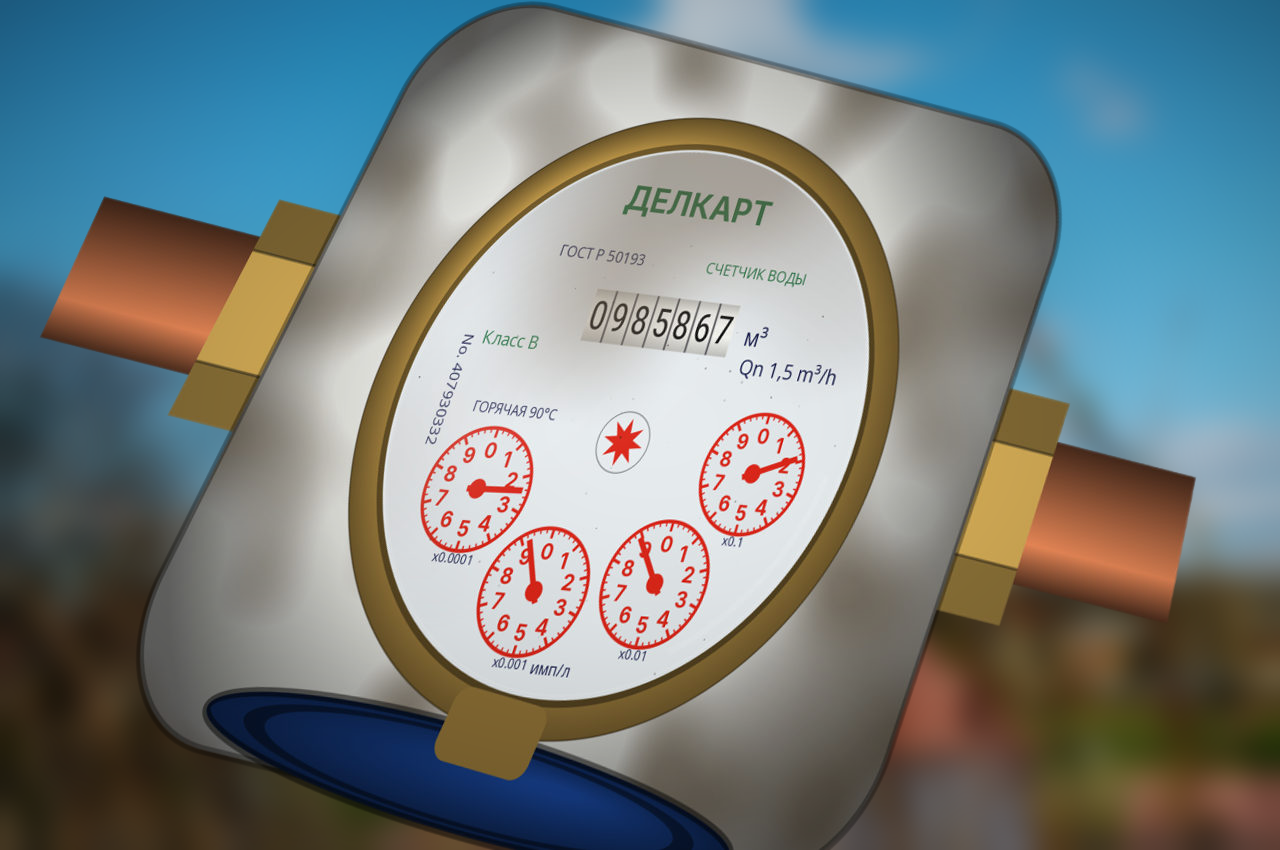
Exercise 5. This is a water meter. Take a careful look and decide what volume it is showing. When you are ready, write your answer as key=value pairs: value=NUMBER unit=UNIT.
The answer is value=985867.1892 unit=m³
